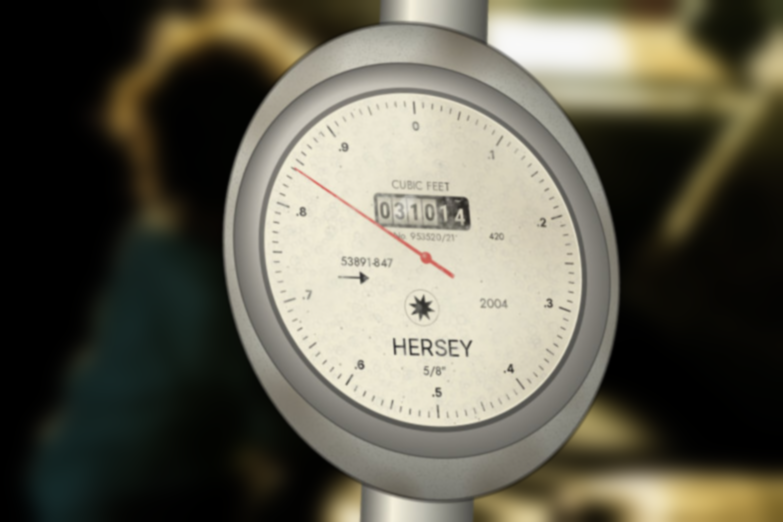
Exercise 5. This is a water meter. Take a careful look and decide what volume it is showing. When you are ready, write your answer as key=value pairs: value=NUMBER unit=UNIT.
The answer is value=31013.84 unit=ft³
